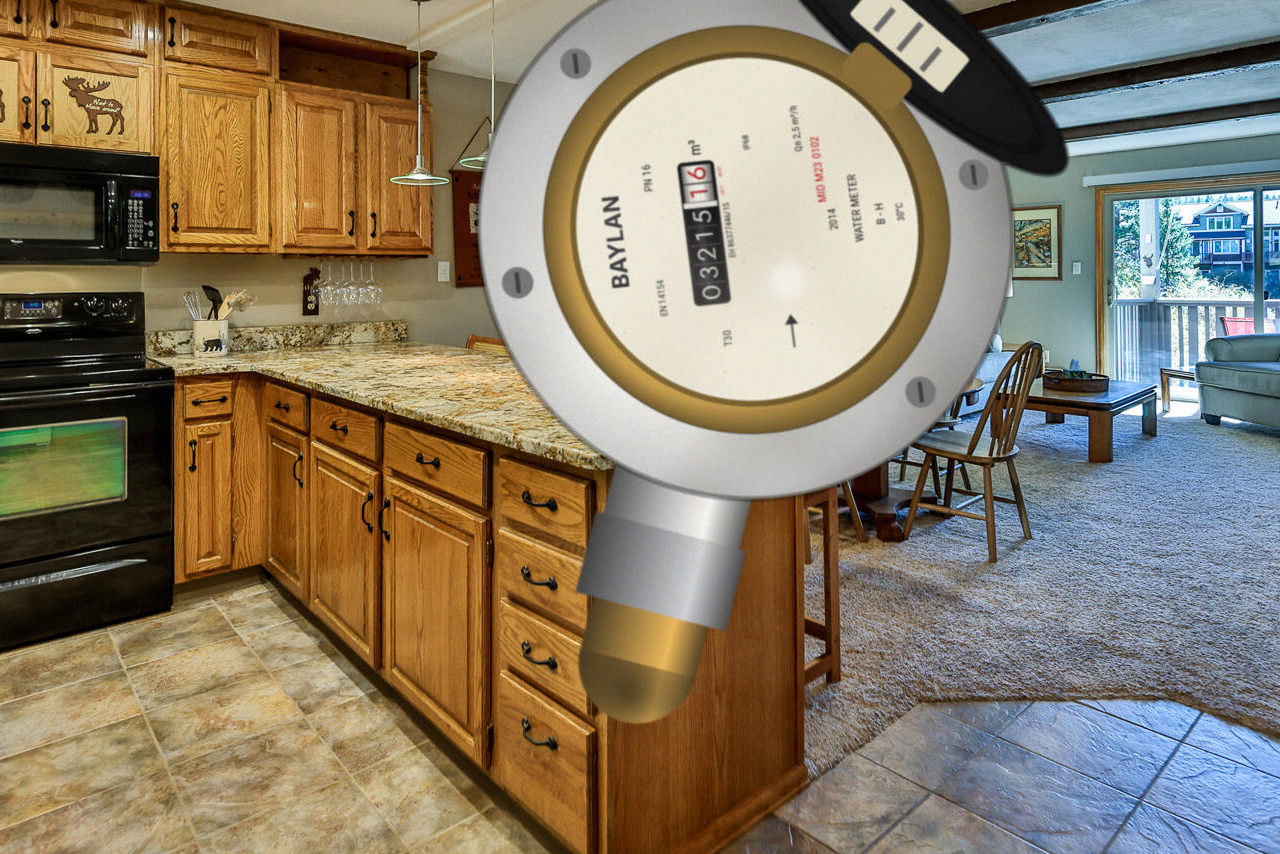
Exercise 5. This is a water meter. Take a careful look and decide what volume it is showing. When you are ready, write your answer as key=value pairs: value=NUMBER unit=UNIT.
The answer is value=3215.16 unit=m³
